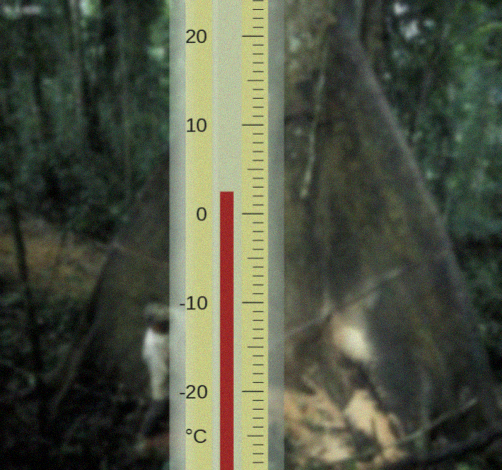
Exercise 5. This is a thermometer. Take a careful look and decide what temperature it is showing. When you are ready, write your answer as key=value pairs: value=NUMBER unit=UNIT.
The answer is value=2.5 unit=°C
